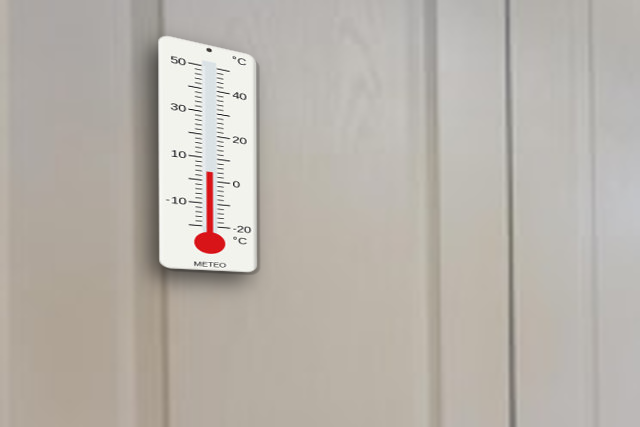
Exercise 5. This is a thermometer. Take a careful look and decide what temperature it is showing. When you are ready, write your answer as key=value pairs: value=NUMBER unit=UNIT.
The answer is value=4 unit=°C
